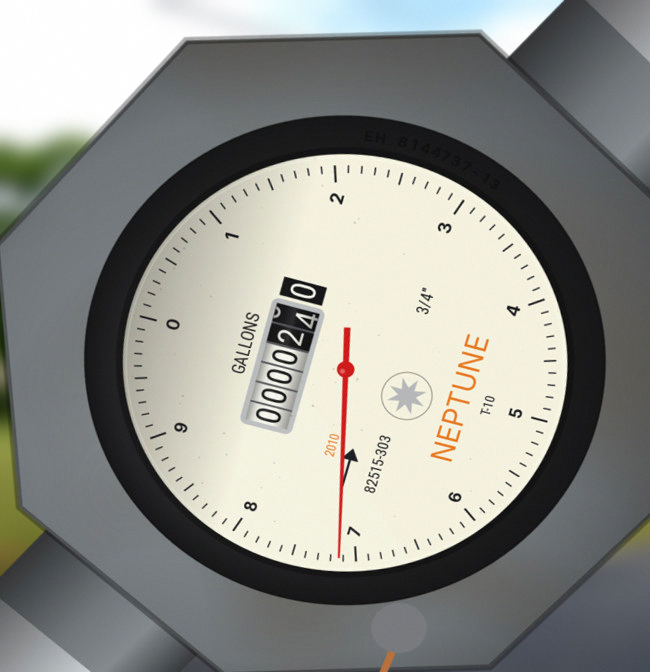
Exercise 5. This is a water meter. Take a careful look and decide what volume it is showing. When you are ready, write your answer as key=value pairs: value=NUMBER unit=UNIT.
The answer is value=237.1 unit=gal
